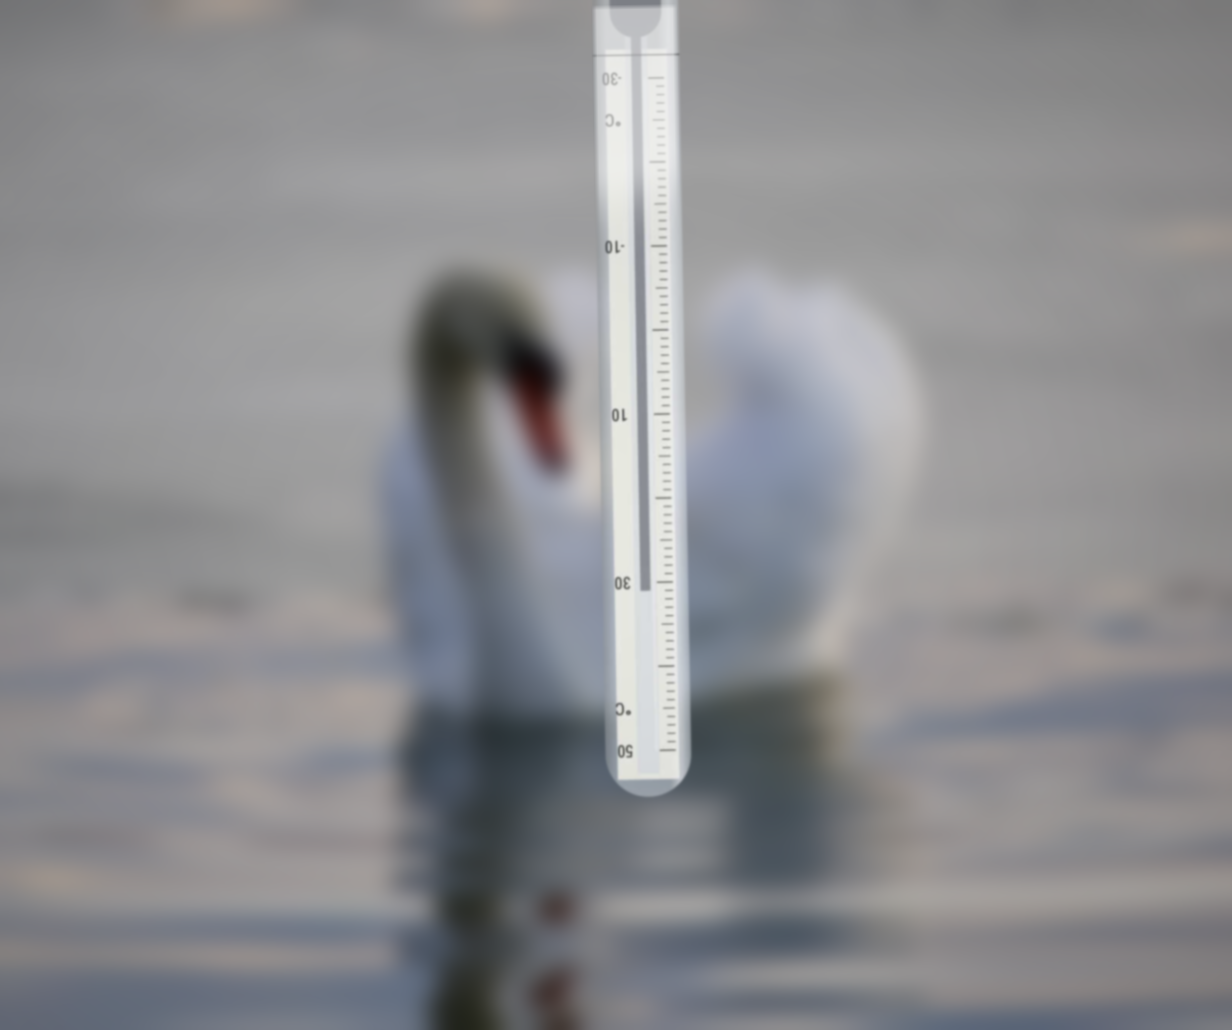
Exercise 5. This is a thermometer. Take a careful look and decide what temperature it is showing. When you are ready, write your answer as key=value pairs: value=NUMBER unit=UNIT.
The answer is value=31 unit=°C
